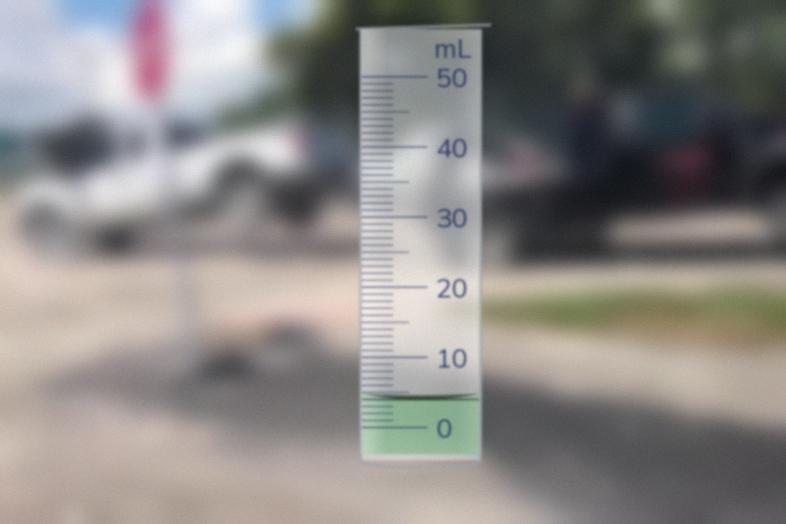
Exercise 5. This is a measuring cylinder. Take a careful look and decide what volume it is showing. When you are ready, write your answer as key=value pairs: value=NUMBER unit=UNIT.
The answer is value=4 unit=mL
